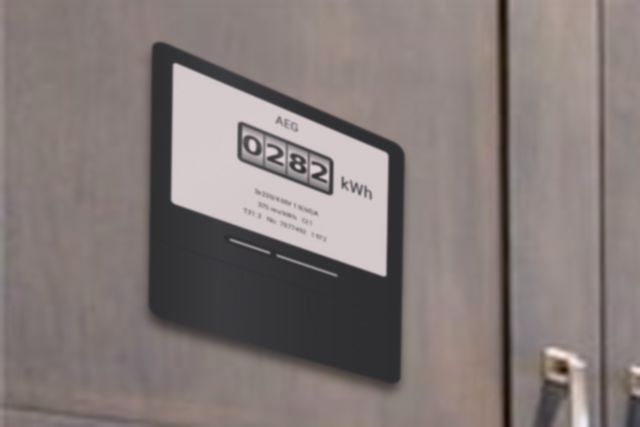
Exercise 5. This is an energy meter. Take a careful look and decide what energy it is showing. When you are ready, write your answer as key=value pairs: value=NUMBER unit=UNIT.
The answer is value=282 unit=kWh
